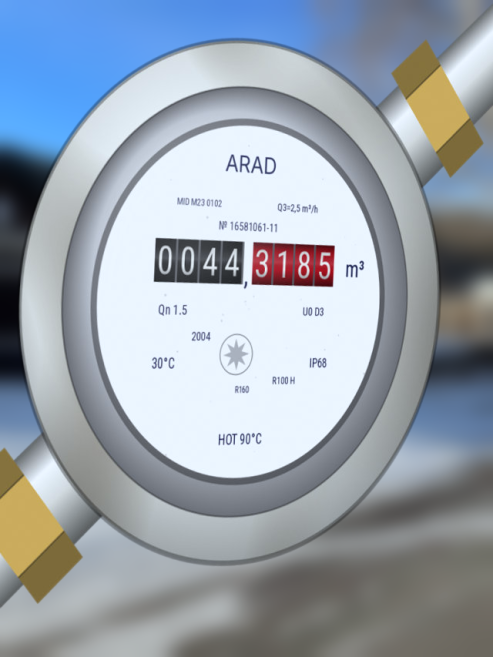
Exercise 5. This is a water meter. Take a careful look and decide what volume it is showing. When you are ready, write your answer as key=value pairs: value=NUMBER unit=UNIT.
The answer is value=44.3185 unit=m³
